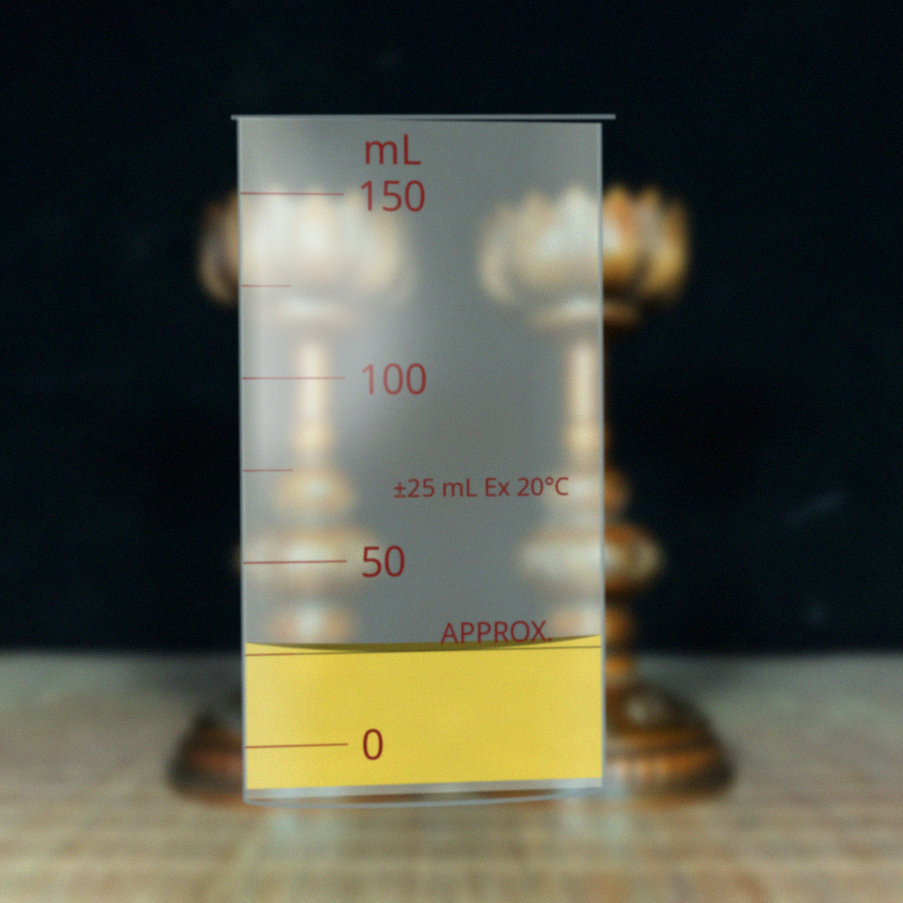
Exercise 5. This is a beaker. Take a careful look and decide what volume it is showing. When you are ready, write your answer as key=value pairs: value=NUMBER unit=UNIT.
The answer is value=25 unit=mL
